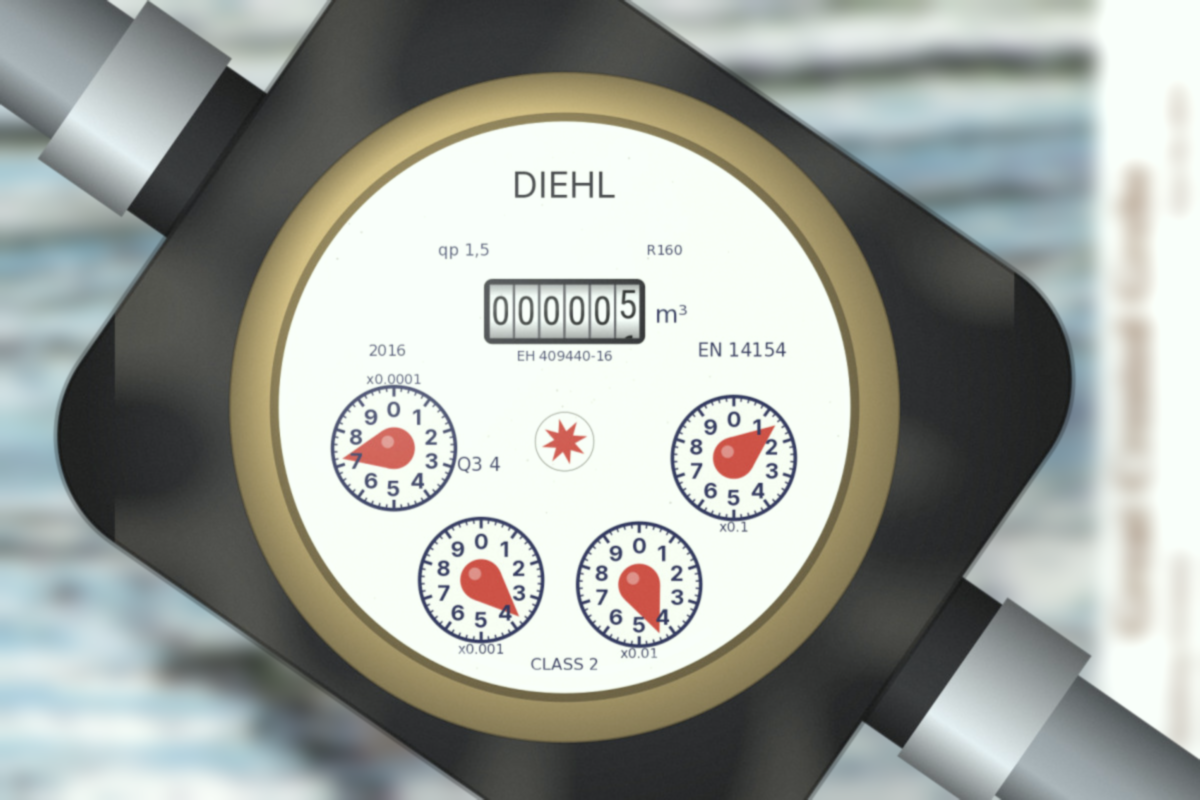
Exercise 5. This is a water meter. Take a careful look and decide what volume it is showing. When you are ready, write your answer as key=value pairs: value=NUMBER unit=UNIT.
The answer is value=5.1437 unit=m³
